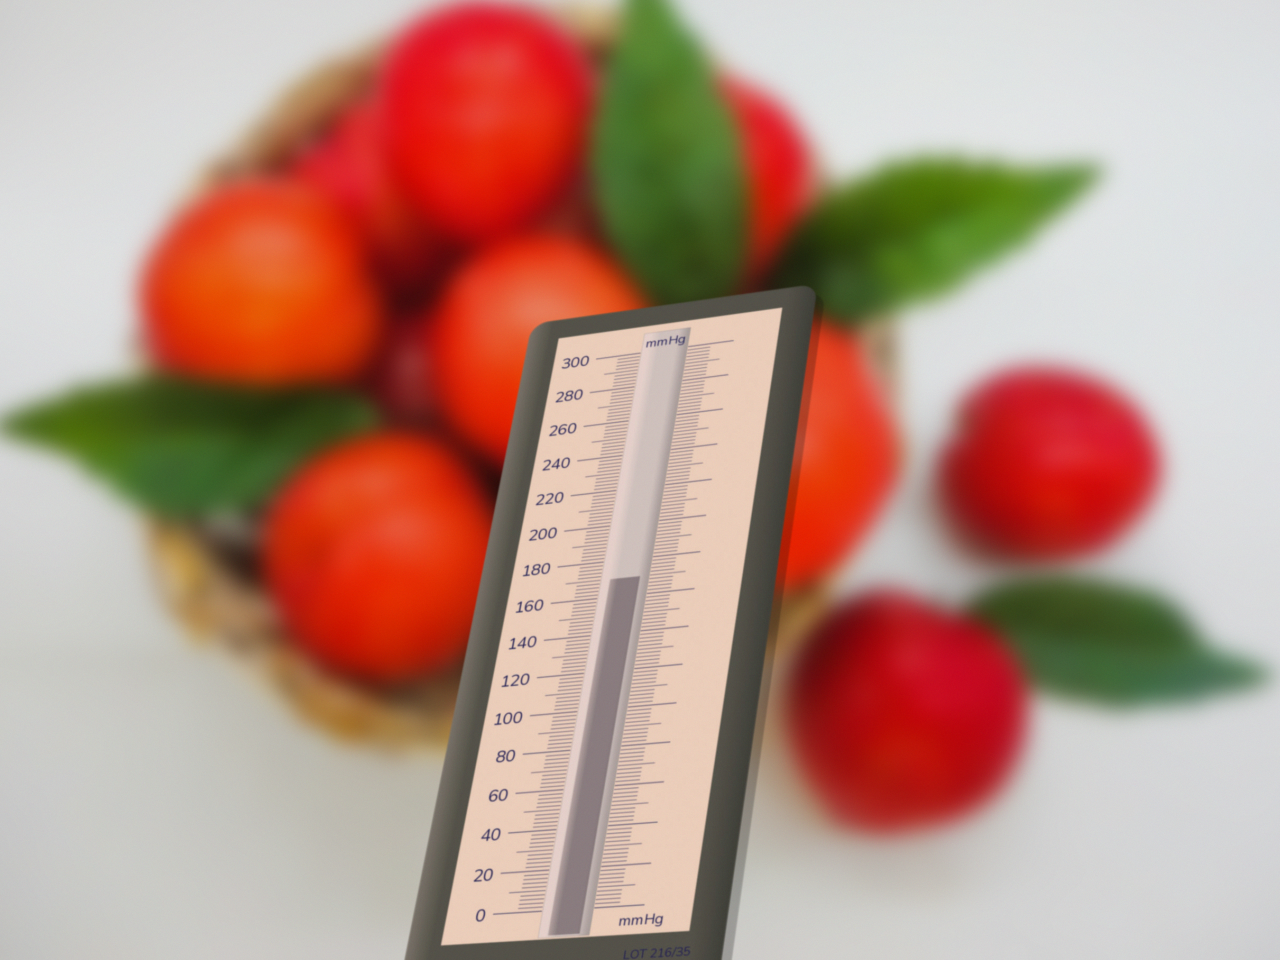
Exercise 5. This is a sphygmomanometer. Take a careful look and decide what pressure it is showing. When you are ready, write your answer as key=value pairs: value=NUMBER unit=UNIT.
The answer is value=170 unit=mmHg
